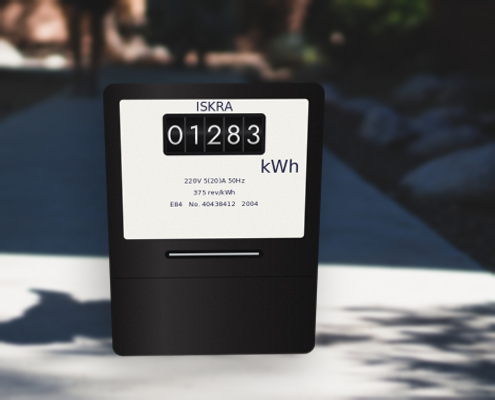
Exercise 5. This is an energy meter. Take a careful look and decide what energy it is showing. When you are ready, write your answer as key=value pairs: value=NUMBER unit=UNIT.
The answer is value=1283 unit=kWh
